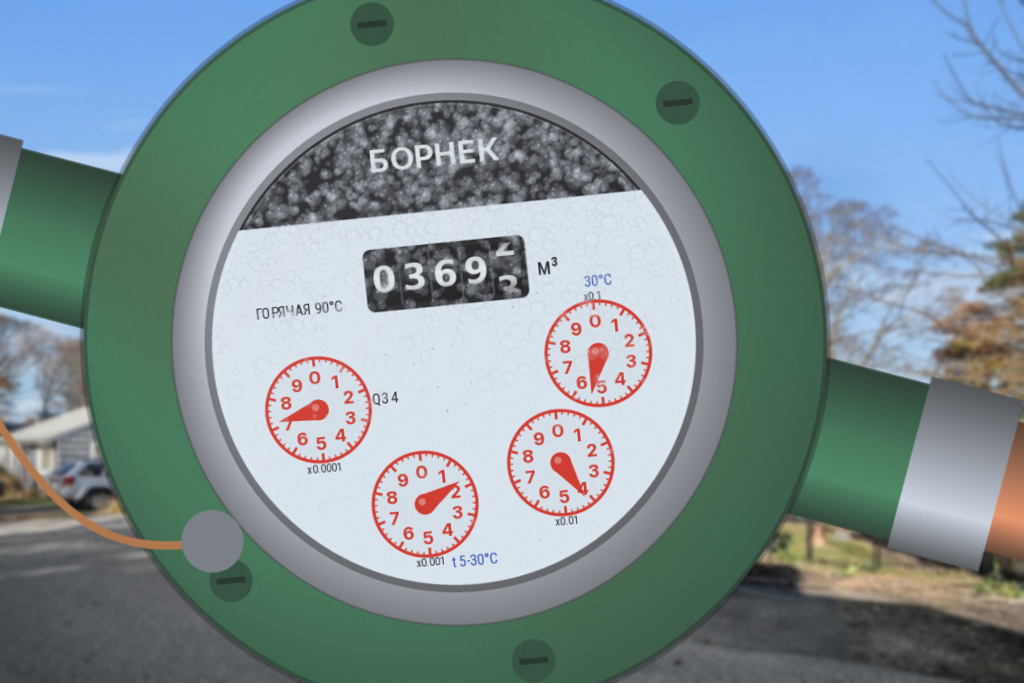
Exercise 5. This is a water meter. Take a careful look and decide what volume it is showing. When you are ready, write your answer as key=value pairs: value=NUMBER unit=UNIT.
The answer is value=3692.5417 unit=m³
